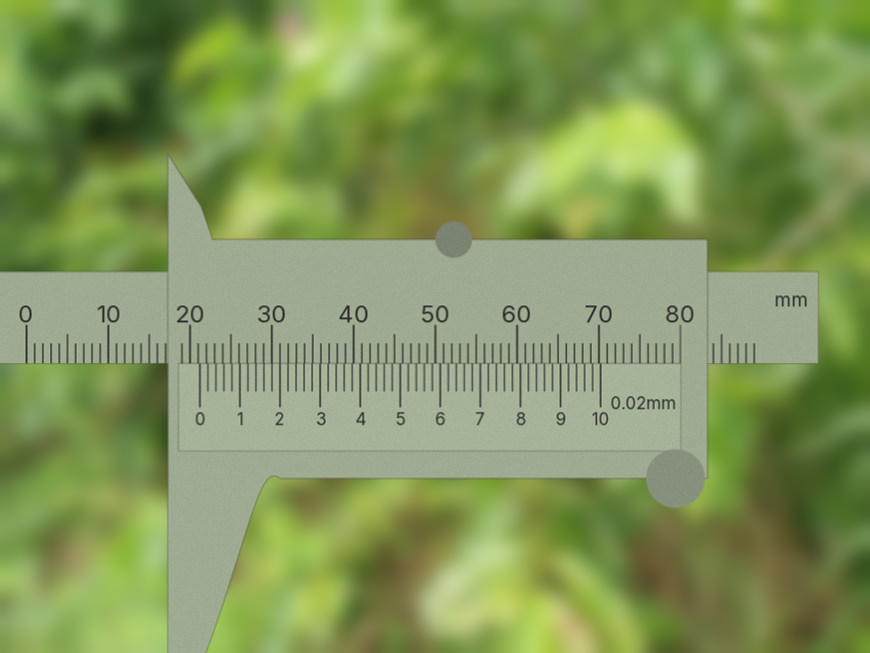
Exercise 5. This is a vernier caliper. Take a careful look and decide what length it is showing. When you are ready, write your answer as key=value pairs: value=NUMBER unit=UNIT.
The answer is value=21.2 unit=mm
